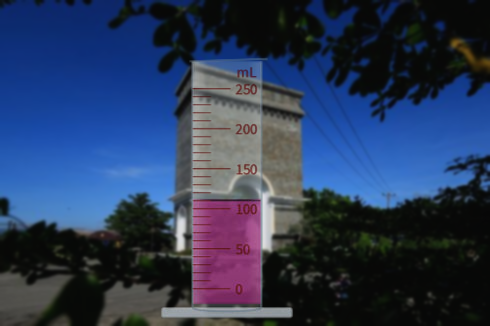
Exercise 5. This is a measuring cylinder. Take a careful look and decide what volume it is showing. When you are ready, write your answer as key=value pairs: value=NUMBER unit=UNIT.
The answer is value=110 unit=mL
